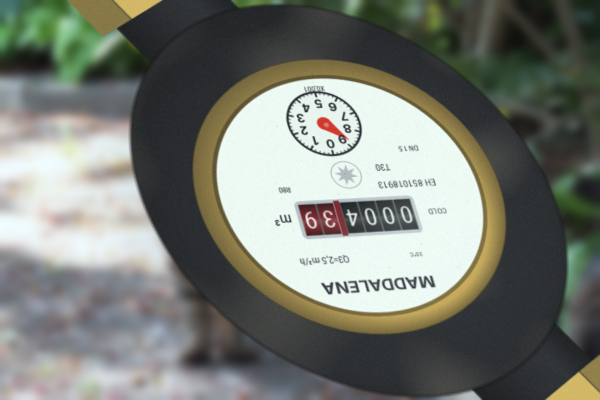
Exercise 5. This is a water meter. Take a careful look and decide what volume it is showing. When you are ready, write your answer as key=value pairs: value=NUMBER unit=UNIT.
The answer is value=4.398 unit=m³
